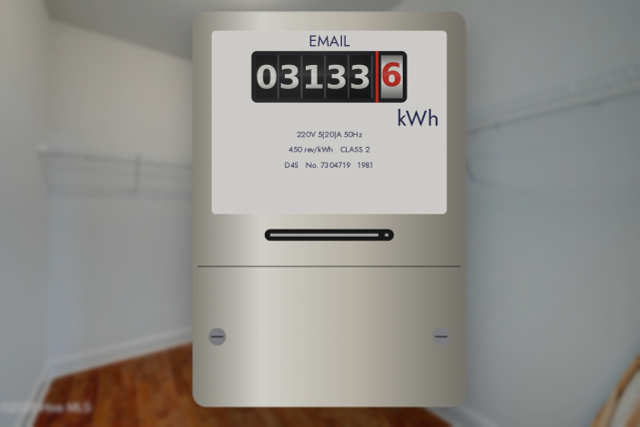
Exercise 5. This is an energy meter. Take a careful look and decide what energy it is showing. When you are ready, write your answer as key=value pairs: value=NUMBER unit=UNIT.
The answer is value=3133.6 unit=kWh
